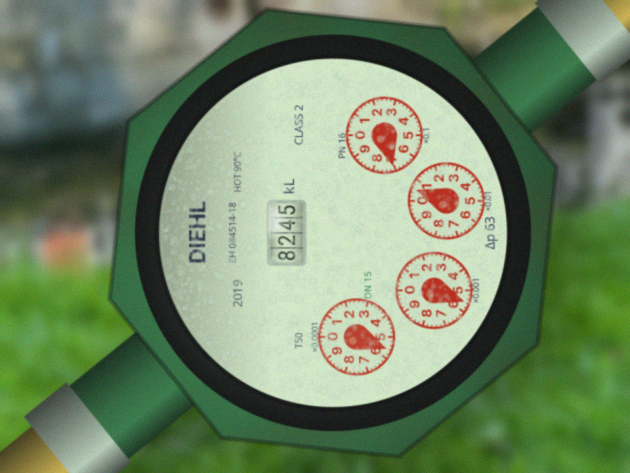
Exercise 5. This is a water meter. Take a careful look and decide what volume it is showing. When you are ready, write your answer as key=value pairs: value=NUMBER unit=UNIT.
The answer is value=8245.7055 unit=kL
